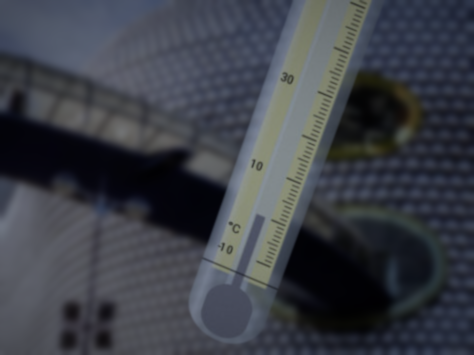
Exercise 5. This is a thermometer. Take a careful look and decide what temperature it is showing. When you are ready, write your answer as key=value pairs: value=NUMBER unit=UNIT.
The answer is value=0 unit=°C
